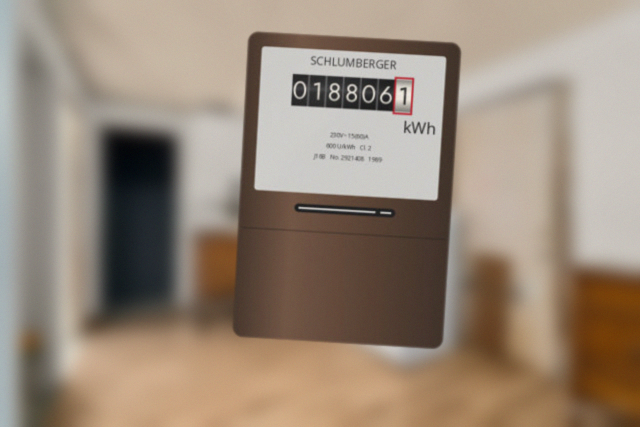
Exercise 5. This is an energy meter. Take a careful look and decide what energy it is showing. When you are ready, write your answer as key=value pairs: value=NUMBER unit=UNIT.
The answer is value=18806.1 unit=kWh
